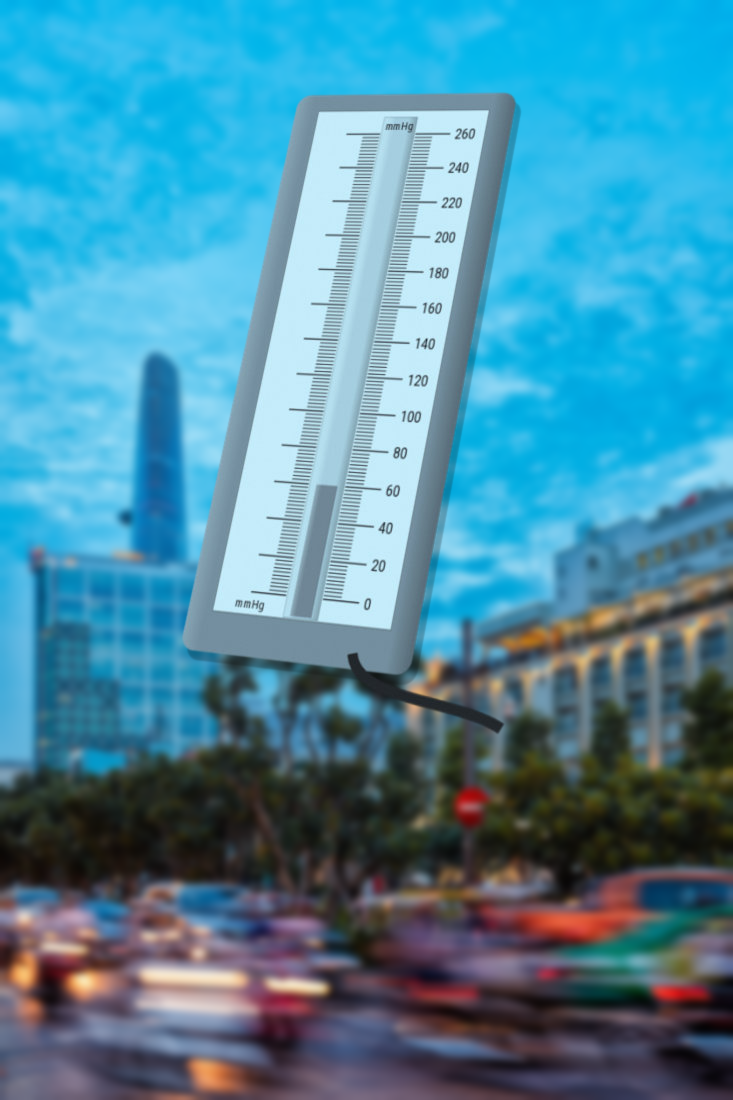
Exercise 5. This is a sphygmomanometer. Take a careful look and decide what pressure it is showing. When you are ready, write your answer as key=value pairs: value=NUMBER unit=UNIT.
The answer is value=60 unit=mmHg
